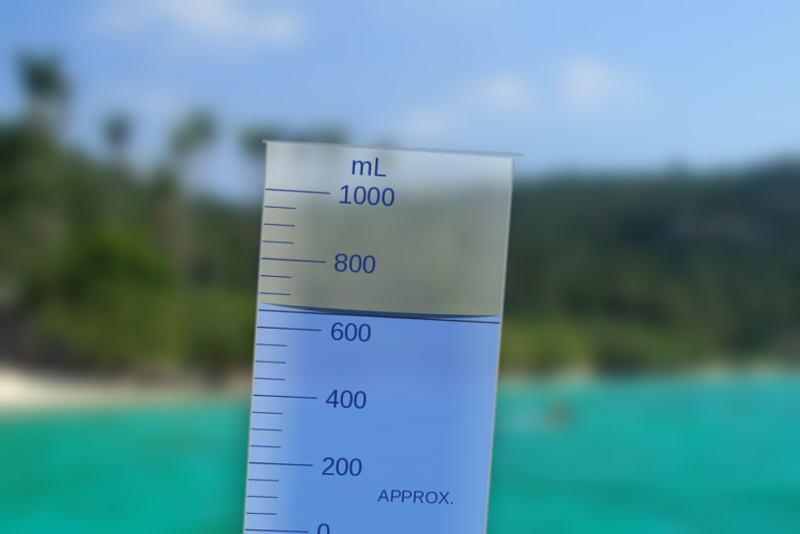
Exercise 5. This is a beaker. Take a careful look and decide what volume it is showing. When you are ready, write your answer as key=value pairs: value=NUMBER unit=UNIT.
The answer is value=650 unit=mL
